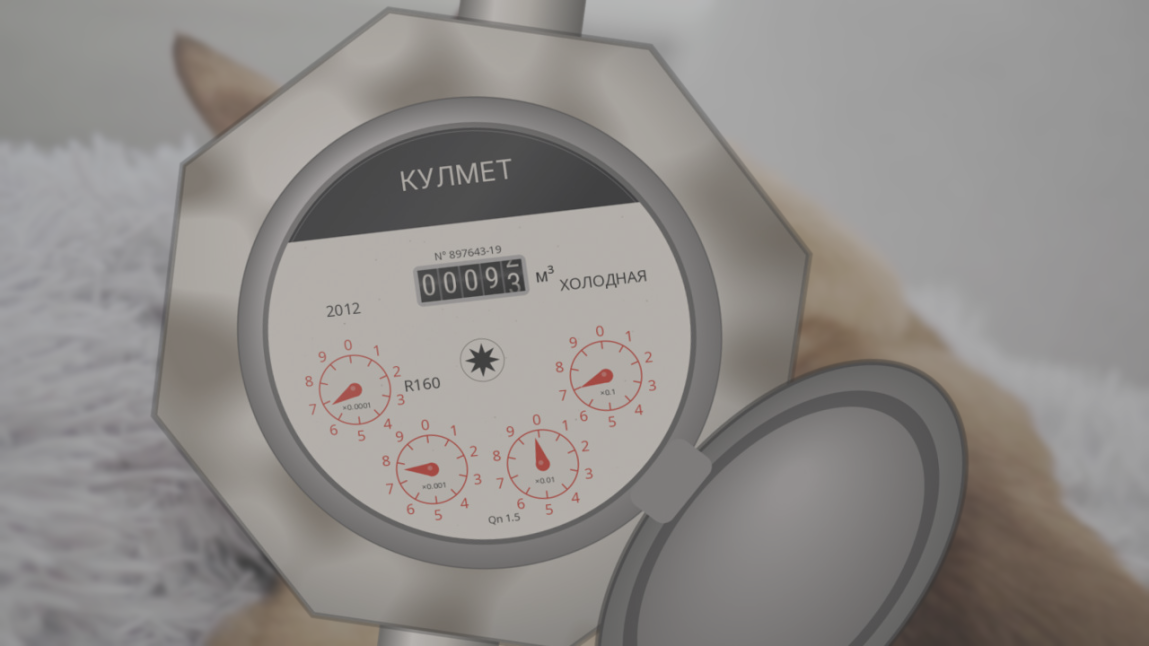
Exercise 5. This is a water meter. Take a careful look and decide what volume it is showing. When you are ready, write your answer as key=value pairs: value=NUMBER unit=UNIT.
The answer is value=92.6976 unit=m³
